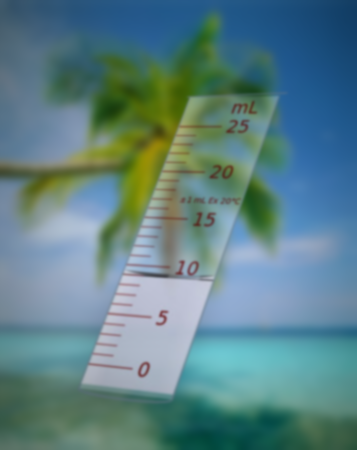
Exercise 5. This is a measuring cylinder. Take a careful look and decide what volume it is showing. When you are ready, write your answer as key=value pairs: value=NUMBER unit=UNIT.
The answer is value=9 unit=mL
